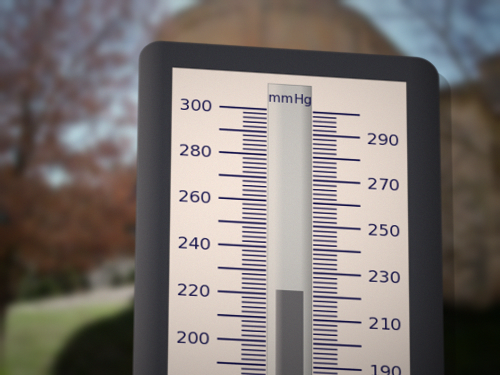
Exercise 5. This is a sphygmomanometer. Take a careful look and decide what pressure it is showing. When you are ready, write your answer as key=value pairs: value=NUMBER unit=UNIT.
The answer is value=222 unit=mmHg
